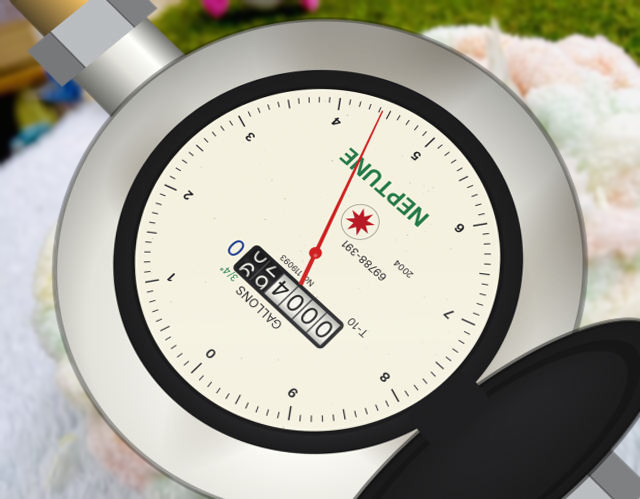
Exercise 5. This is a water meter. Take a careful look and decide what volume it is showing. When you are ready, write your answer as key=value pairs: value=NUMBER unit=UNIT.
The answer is value=4694.4 unit=gal
